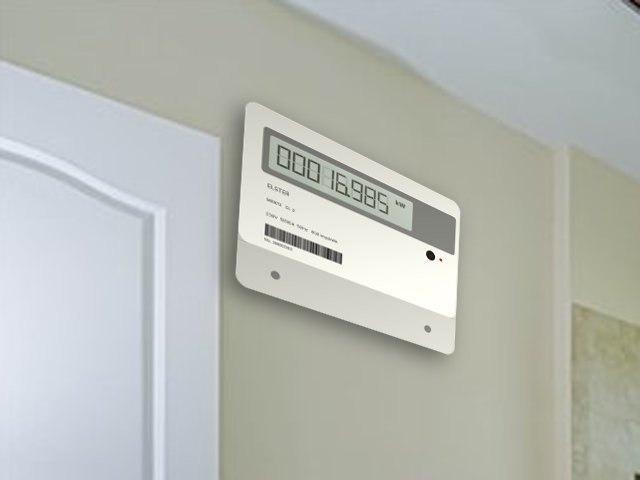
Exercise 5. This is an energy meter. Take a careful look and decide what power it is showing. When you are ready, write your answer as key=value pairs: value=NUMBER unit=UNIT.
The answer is value=16.985 unit=kW
